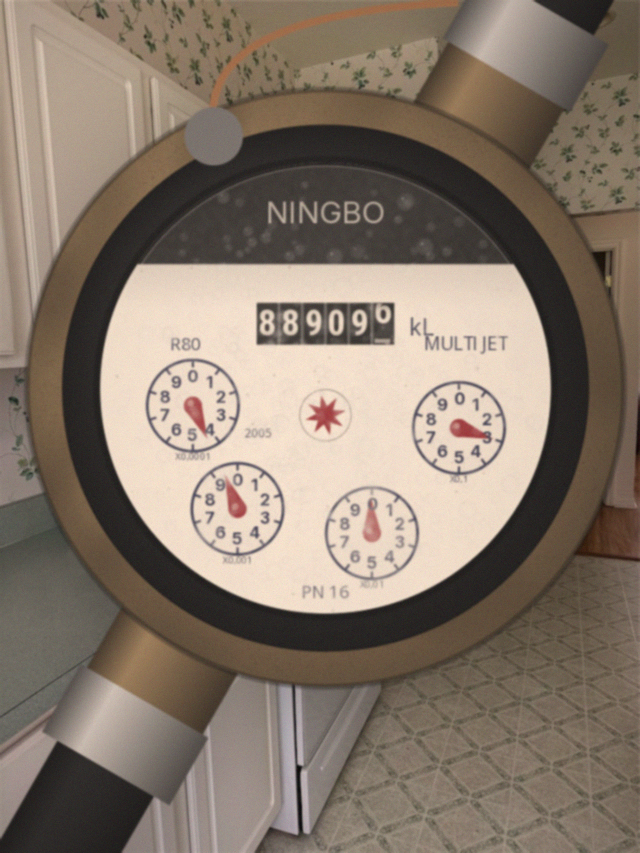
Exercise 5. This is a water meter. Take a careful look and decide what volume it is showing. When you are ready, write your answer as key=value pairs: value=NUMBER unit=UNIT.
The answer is value=889096.2994 unit=kL
